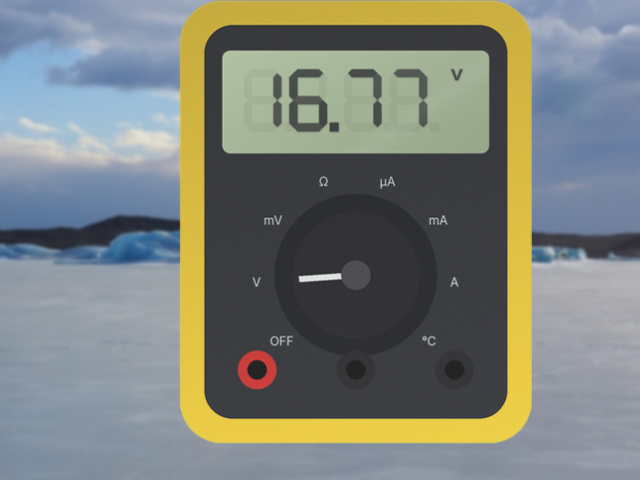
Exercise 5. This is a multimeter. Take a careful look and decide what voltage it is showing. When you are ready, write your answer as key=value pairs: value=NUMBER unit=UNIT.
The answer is value=16.77 unit=V
